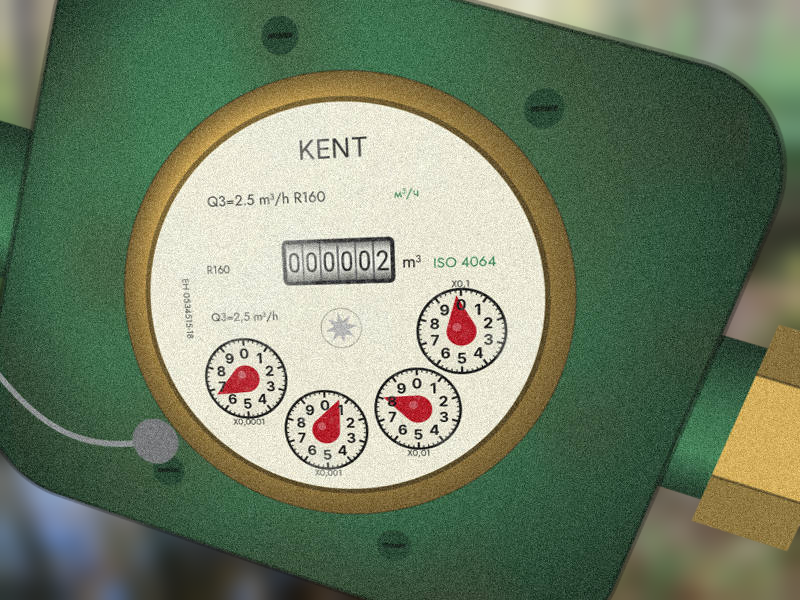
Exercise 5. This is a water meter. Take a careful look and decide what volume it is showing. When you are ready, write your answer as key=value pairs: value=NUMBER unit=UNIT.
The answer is value=1.9806 unit=m³
